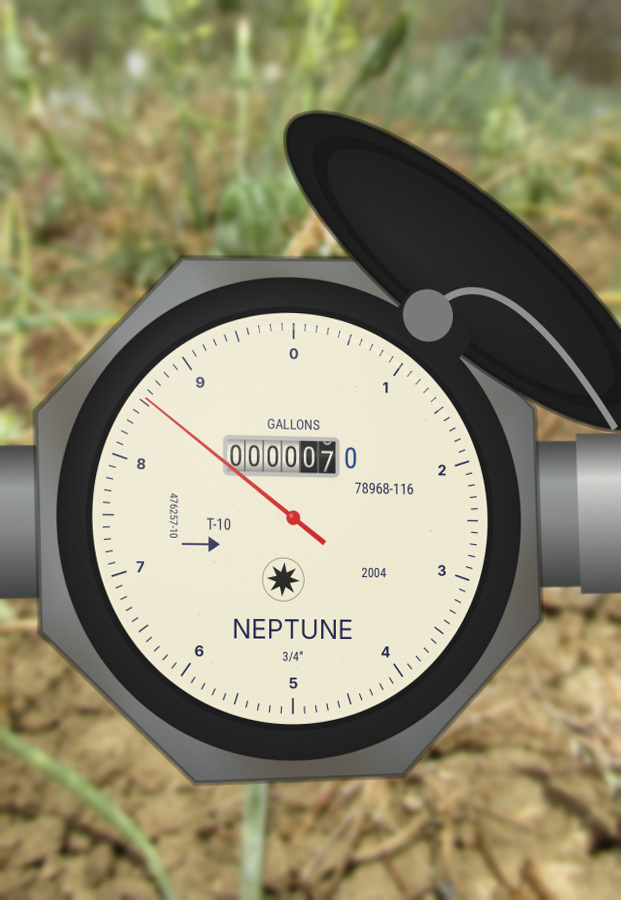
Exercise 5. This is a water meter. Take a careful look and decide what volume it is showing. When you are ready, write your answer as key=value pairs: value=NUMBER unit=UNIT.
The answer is value=68.5 unit=gal
